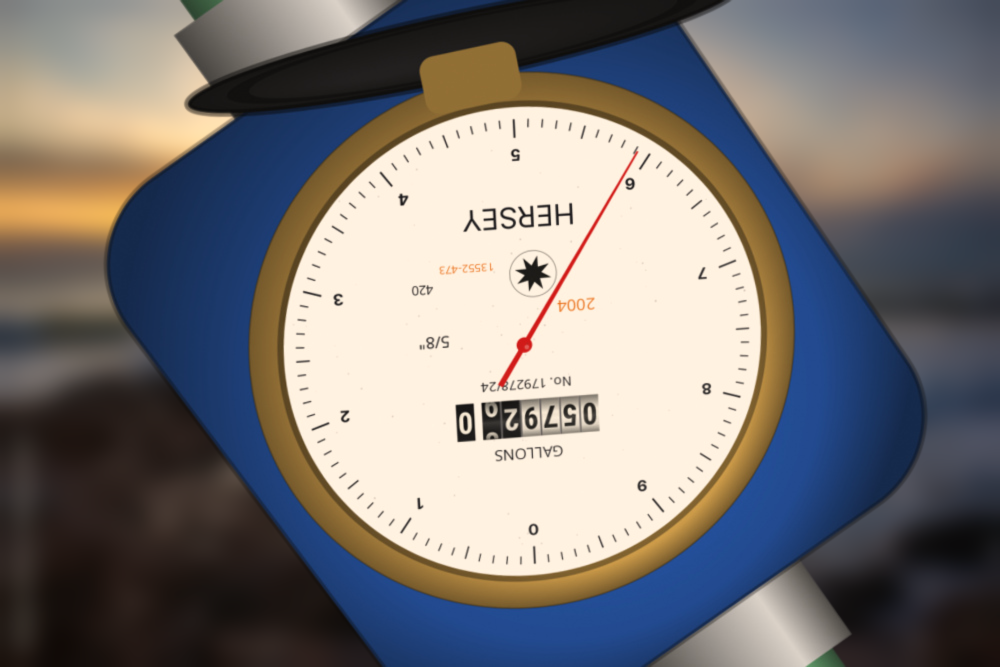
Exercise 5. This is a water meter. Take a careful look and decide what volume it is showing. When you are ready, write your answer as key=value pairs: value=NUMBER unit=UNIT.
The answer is value=579285.9 unit=gal
